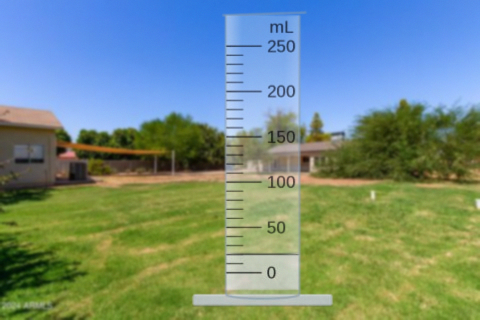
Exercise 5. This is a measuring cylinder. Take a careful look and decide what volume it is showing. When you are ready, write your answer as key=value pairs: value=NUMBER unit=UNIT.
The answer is value=20 unit=mL
